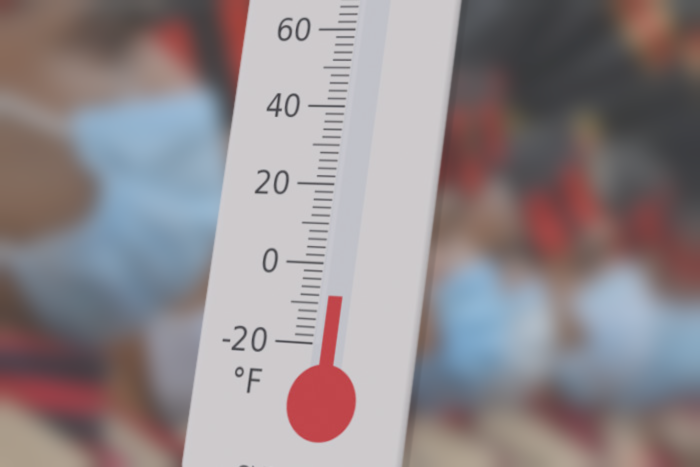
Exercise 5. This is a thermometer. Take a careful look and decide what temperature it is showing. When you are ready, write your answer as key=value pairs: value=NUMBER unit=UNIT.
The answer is value=-8 unit=°F
